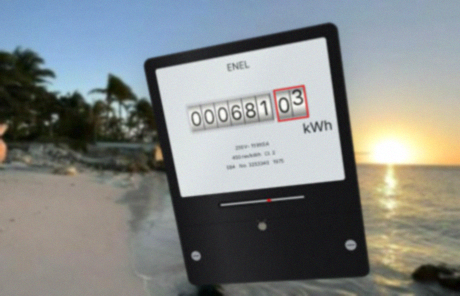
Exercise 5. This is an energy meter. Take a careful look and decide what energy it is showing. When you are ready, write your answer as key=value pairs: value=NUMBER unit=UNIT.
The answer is value=681.03 unit=kWh
